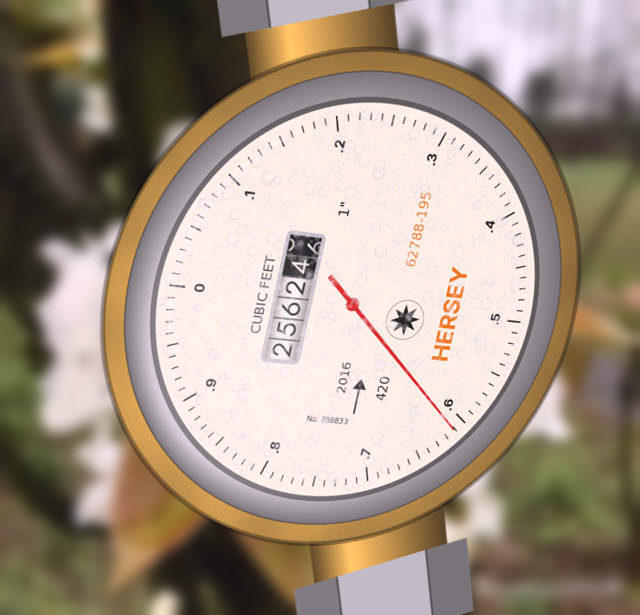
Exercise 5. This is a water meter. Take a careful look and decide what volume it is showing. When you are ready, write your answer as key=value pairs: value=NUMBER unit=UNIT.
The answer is value=256245.61 unit=ft³
